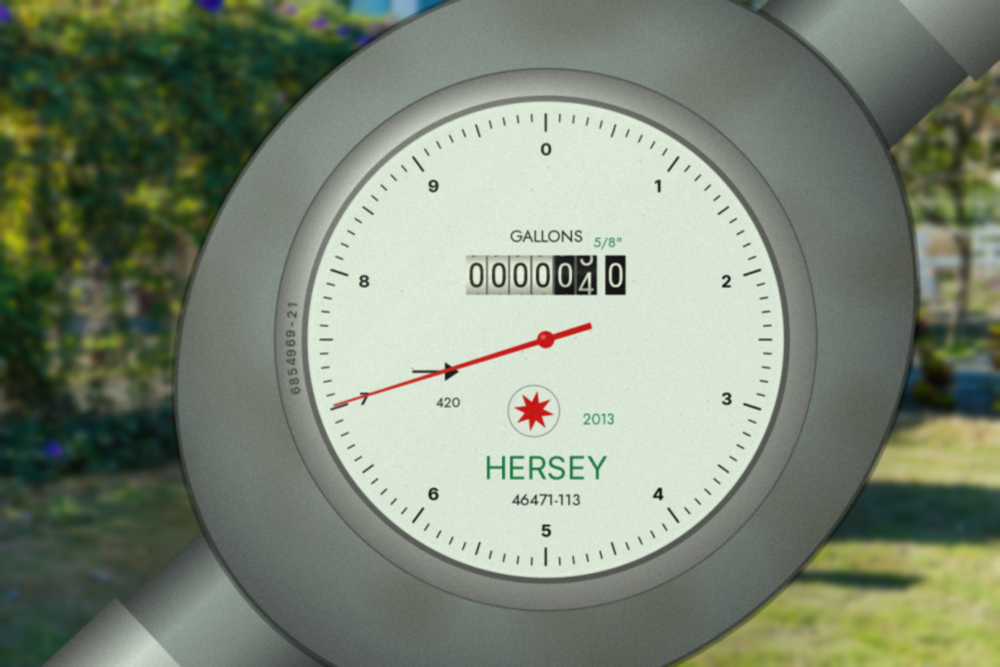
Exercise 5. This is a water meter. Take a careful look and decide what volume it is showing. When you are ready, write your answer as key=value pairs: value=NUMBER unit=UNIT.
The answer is value=37.0 unit=gal
